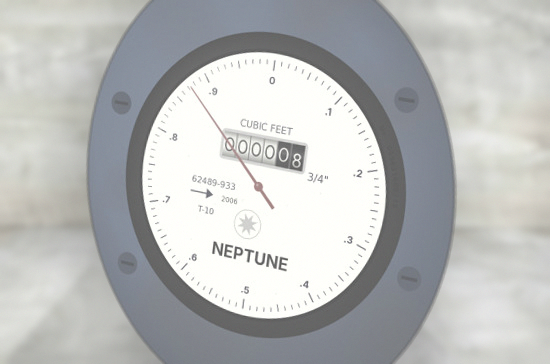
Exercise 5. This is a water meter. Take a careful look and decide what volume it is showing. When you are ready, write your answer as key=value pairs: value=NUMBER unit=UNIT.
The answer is value=7.87 unit=ft³
